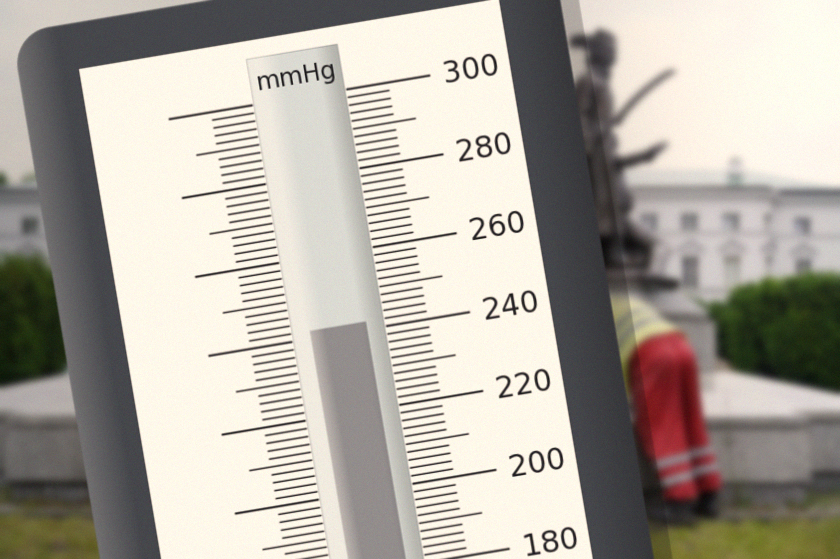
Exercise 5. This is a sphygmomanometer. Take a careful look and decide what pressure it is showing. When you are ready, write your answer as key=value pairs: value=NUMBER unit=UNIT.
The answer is value=242 unit=mmHg
